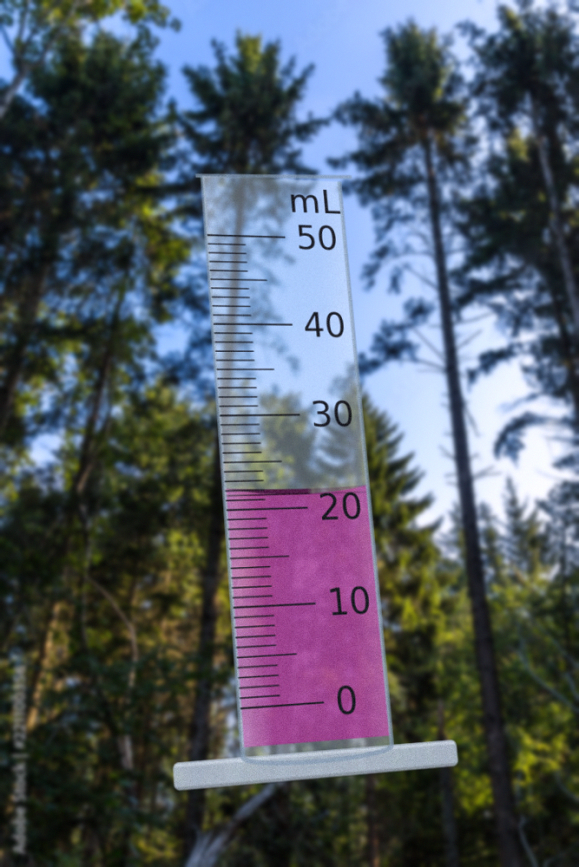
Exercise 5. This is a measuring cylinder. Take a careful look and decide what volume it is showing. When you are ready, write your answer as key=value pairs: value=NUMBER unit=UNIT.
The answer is value=21.5 unit=mL
